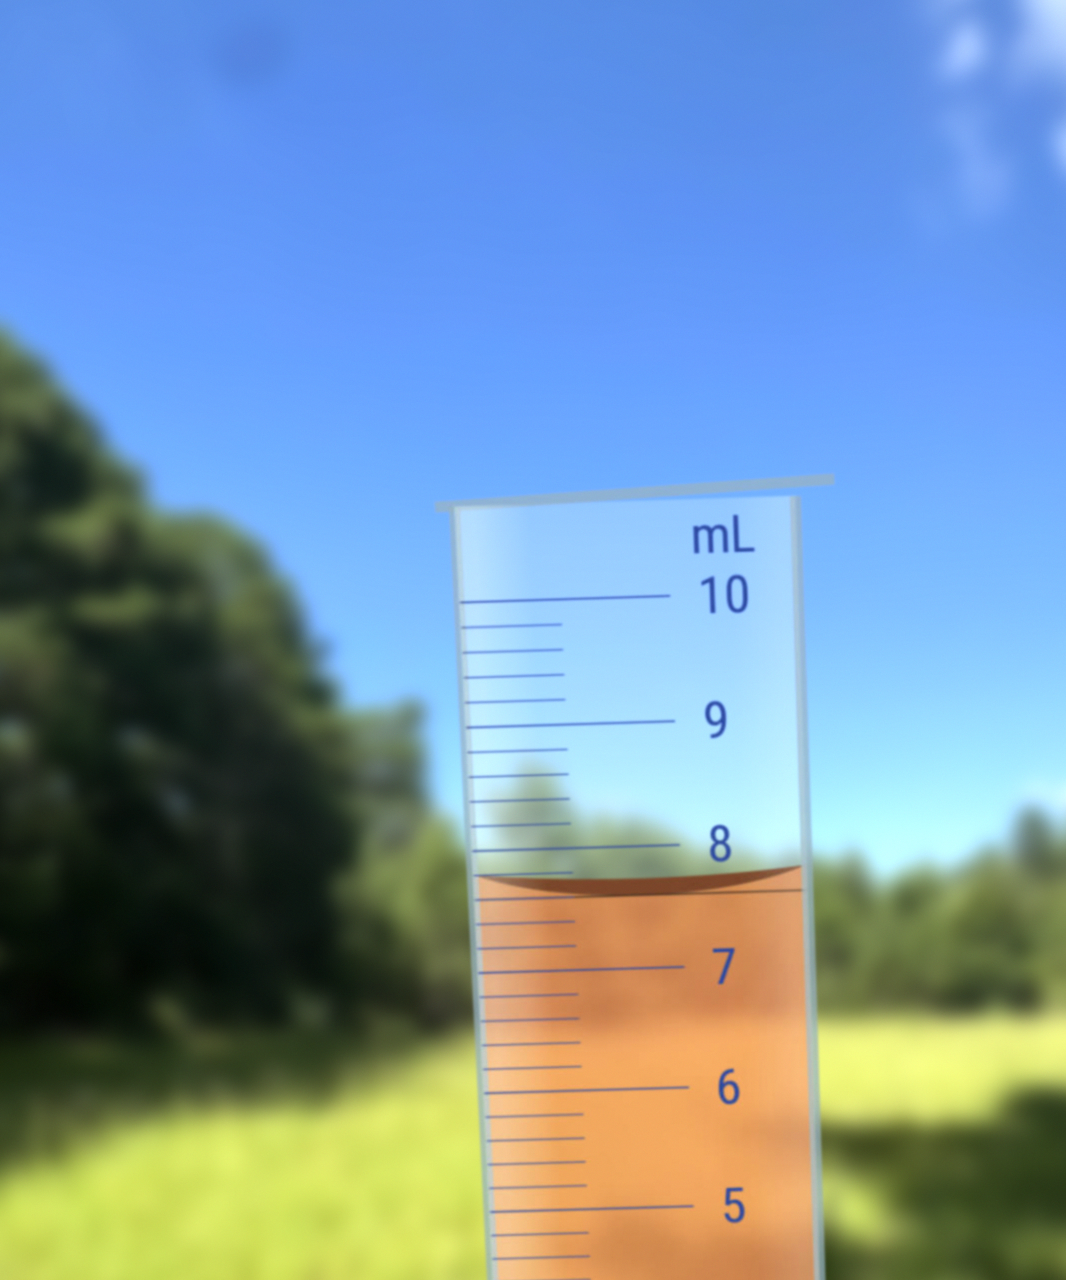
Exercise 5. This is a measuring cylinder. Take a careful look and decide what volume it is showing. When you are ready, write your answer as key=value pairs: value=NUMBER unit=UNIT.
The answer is value=7.6 unit=mL
